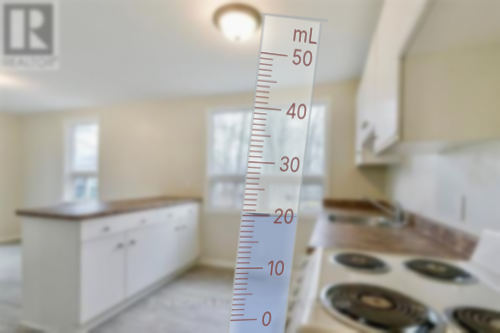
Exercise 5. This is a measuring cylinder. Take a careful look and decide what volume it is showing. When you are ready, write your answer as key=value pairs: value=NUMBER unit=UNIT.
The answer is value=20 unit=mL
